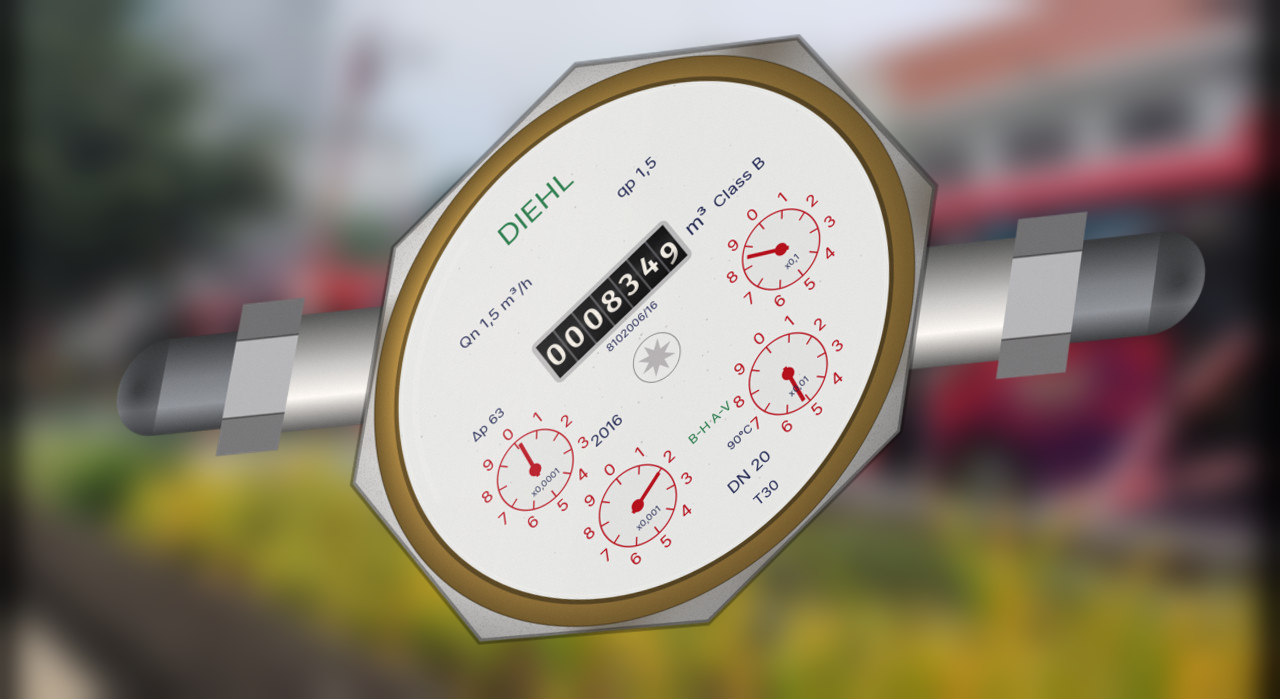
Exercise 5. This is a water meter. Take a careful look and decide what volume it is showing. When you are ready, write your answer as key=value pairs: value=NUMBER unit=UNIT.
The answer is value=8348.8520 unit=m³
